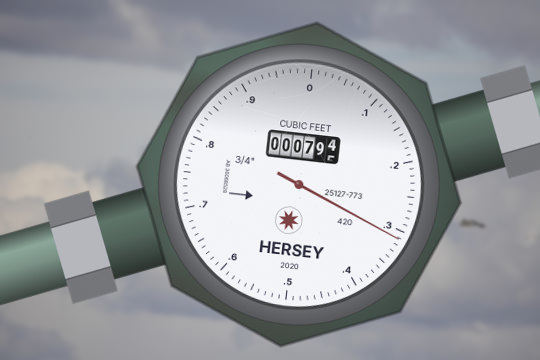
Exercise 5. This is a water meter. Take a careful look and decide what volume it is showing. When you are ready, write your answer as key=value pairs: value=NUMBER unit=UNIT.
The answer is value=794.31 unit=ft³
